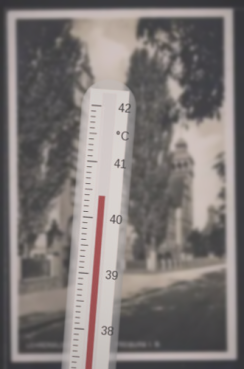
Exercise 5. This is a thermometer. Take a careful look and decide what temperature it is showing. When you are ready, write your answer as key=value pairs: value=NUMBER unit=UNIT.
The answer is value=40.4 unit=°C
